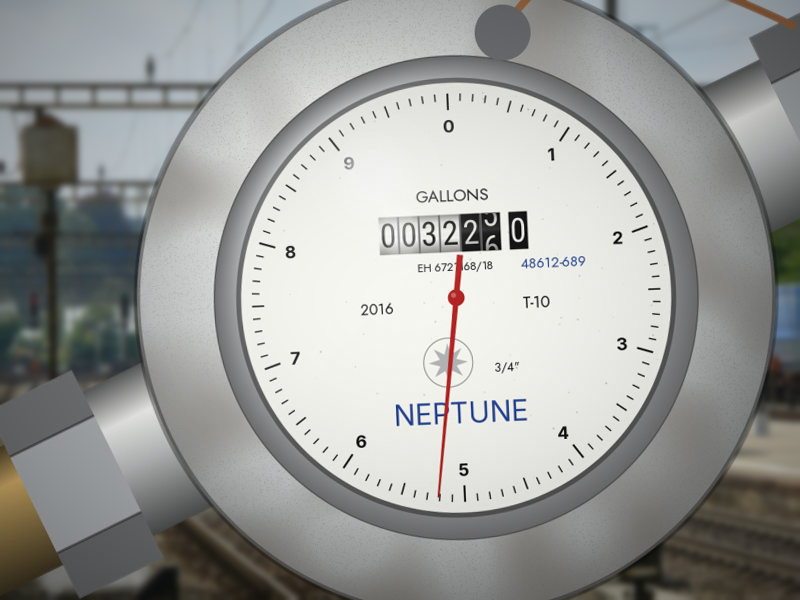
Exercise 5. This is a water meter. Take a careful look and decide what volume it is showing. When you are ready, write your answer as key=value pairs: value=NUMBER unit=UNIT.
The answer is value=32255.2 unit=gal
